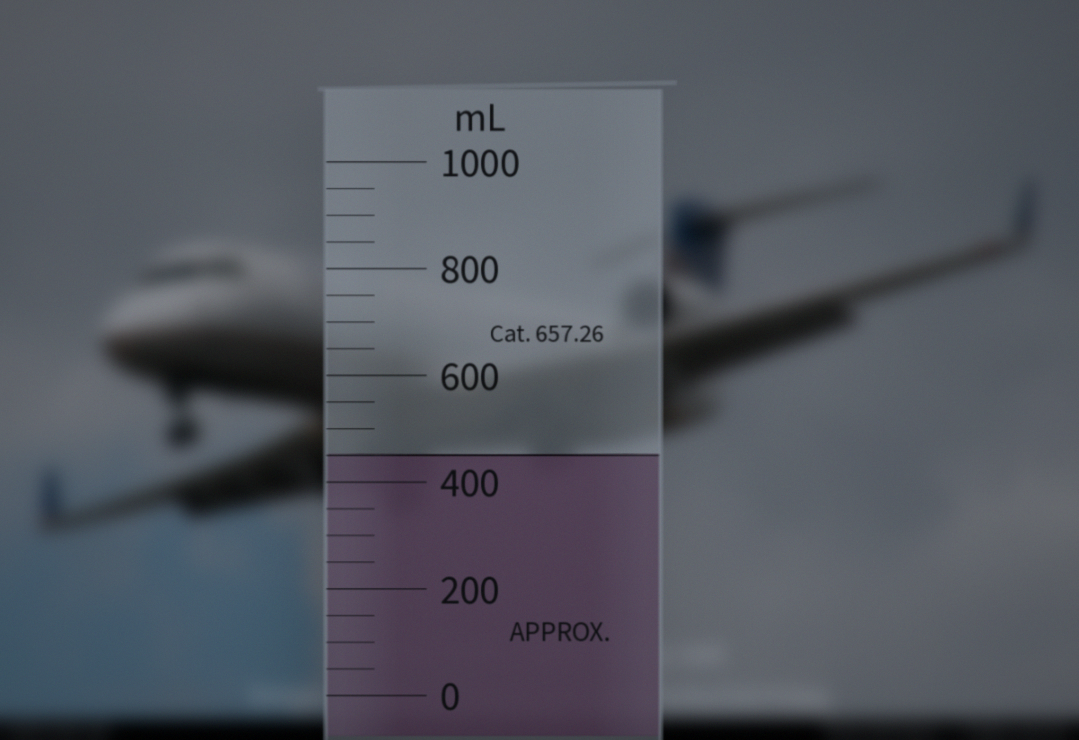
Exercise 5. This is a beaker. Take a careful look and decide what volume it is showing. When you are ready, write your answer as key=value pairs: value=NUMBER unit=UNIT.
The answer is value=450 unit=mL
